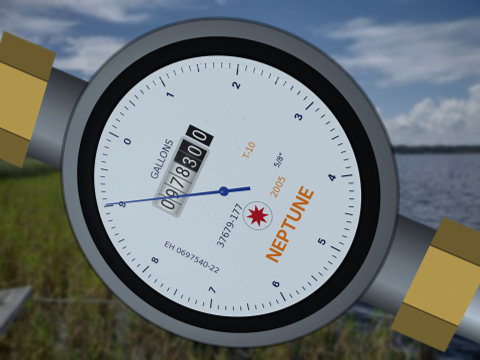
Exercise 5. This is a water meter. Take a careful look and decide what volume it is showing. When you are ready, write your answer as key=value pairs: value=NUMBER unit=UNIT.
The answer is value=978299.0 unit=gal
